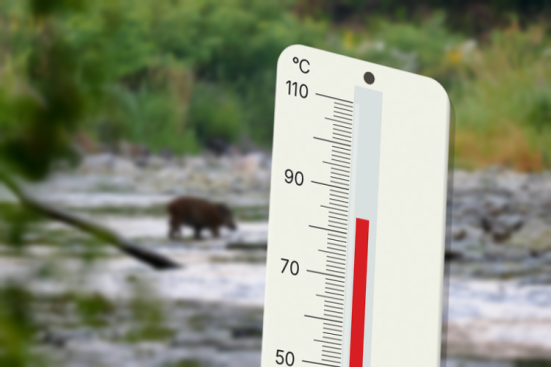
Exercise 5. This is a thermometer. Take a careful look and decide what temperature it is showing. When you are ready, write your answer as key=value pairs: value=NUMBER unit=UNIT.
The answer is value=84 unit=°C
